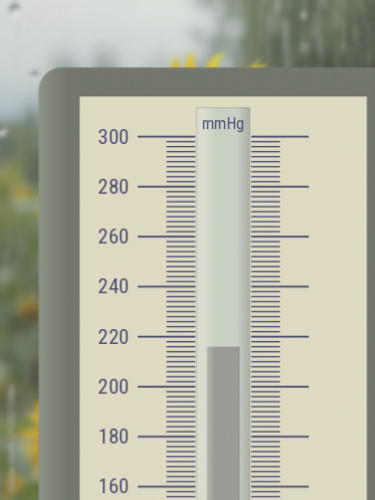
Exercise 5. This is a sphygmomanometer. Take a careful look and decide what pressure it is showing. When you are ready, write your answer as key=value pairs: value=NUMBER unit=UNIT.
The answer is value=216 unit=mmHg
